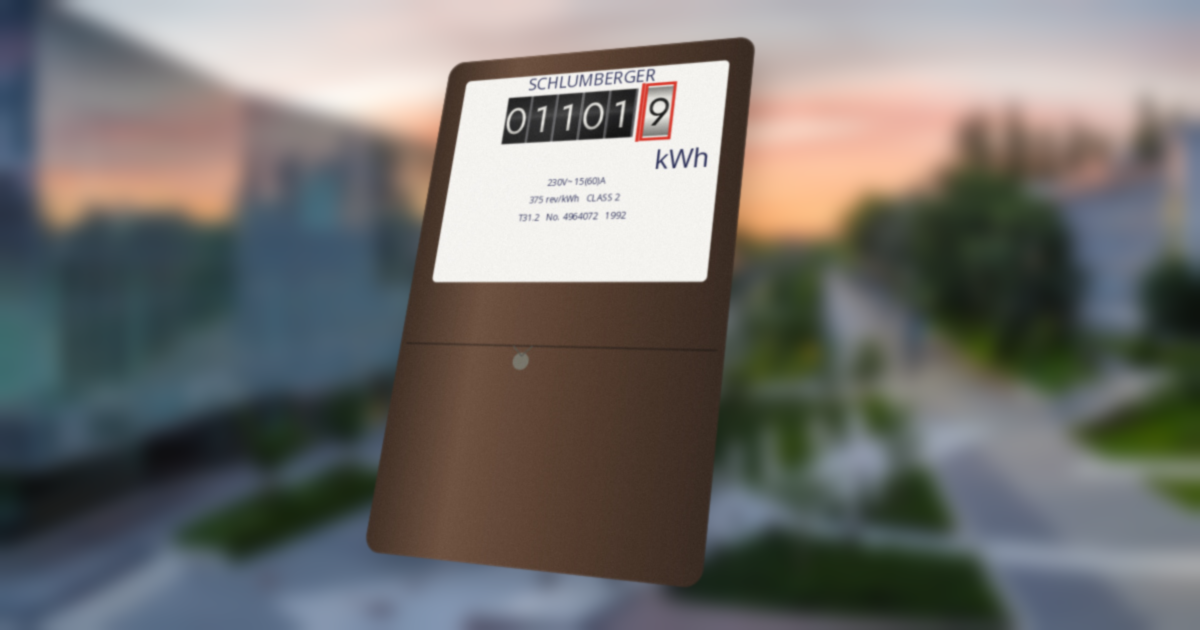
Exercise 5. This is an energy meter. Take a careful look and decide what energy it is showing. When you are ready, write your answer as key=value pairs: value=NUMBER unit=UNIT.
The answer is value=1101.9 unit=kWh
